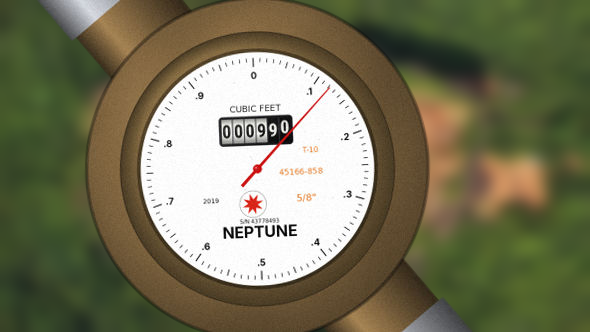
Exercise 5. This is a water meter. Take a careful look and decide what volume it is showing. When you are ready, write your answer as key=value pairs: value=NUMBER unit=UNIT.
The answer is value=990.12 unit=ft³
